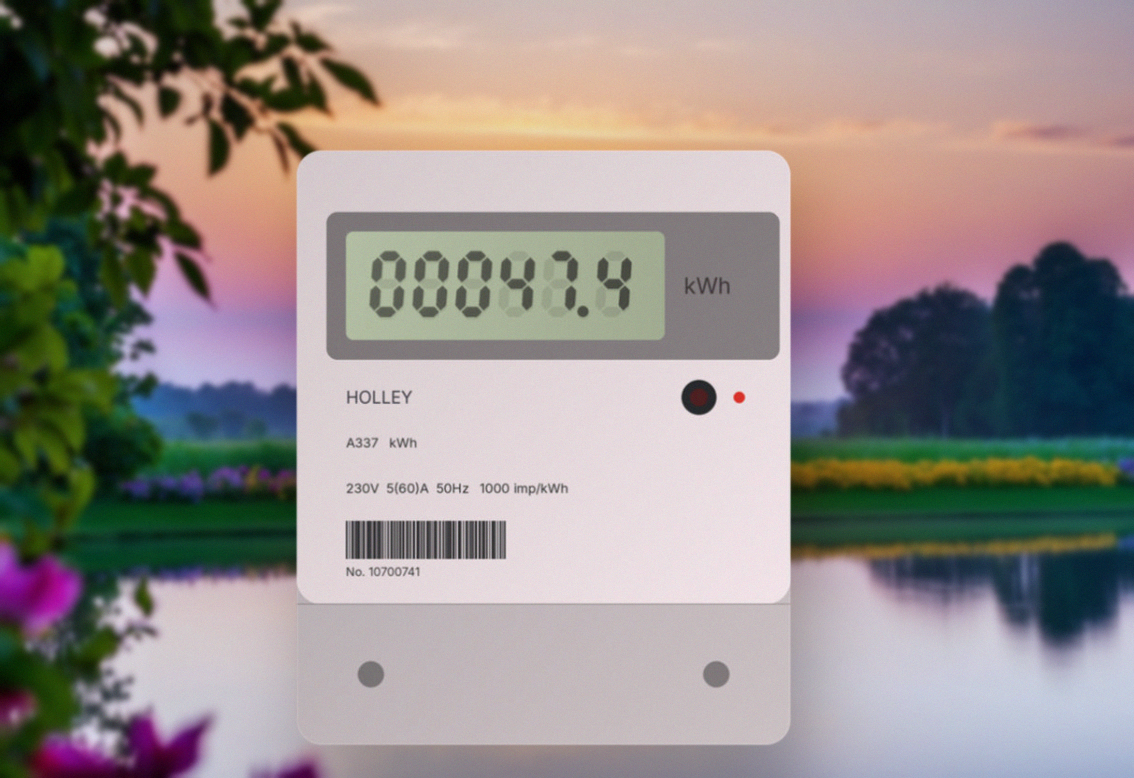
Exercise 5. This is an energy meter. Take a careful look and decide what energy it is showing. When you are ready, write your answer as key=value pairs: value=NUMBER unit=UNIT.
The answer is value=47.4 unit=kWh
